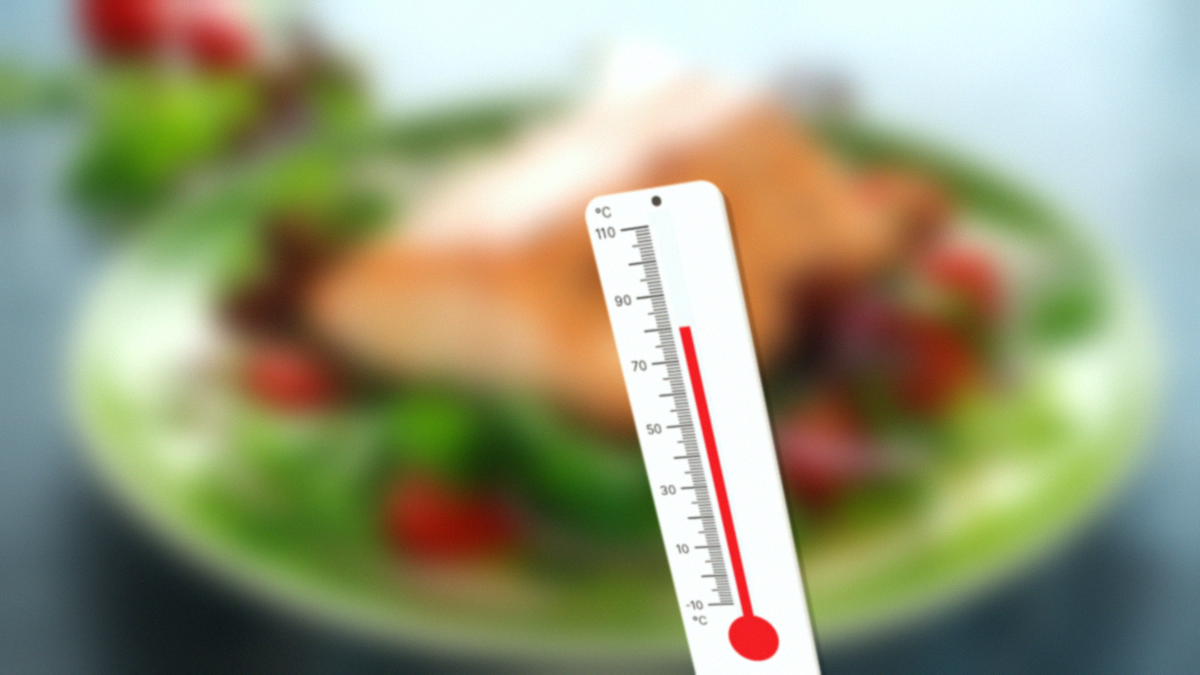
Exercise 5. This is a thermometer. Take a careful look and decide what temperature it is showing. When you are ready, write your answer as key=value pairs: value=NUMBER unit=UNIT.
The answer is value=80 unit=°C
